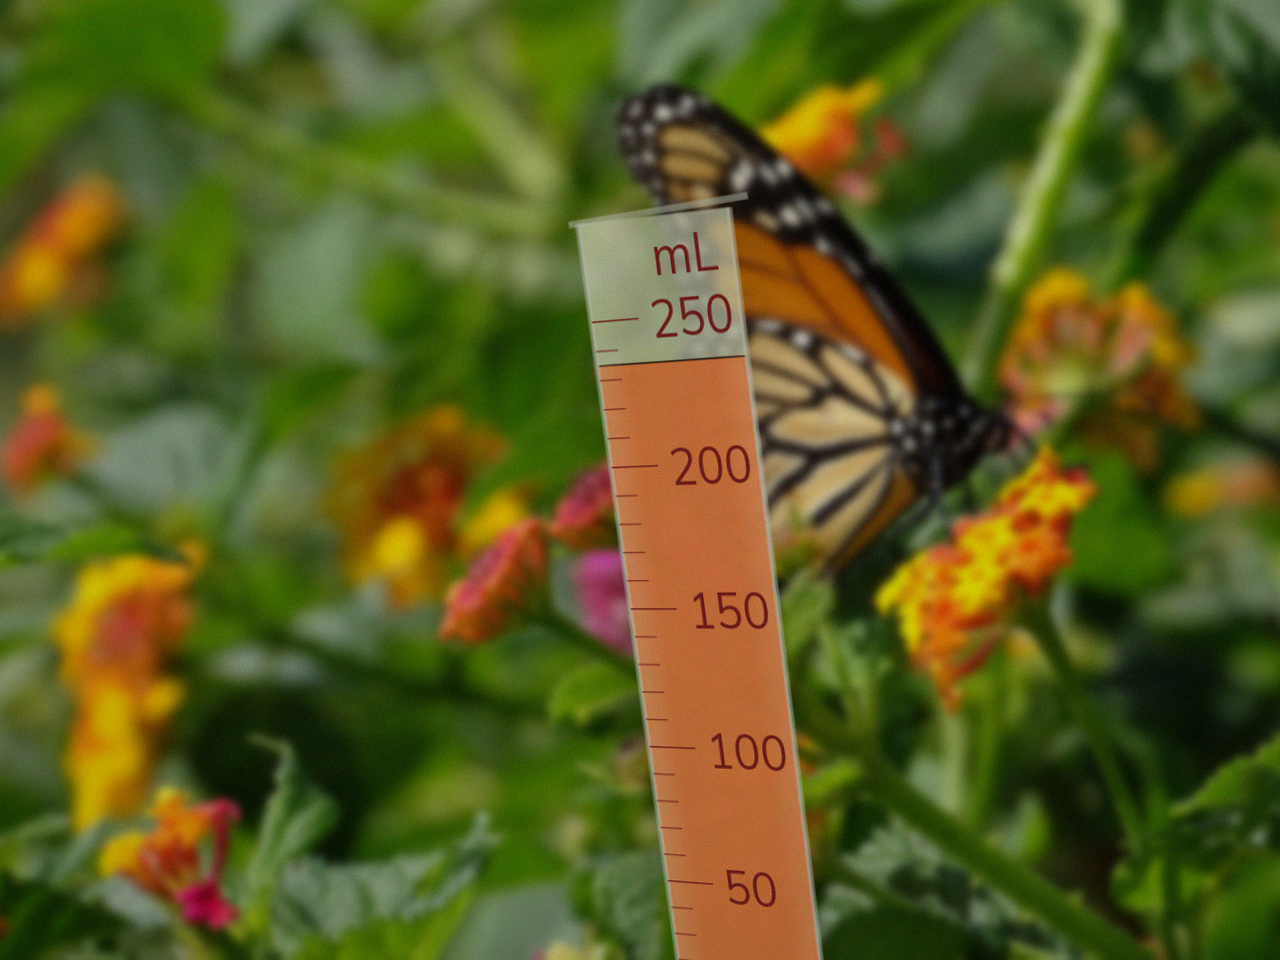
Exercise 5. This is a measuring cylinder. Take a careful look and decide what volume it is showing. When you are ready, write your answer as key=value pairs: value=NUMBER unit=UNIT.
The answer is value=235 unit=mL
